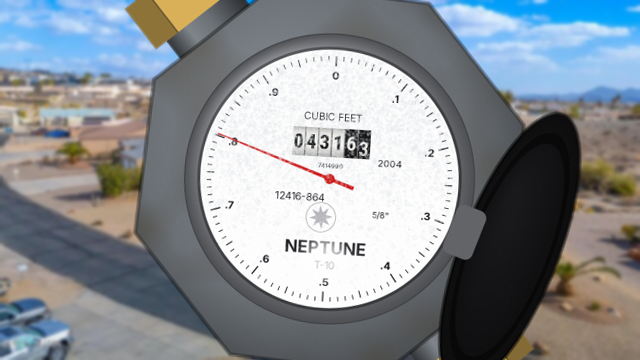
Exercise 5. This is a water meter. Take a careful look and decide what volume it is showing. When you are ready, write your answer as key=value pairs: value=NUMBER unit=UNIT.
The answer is value=43162.80 unit=ft³
